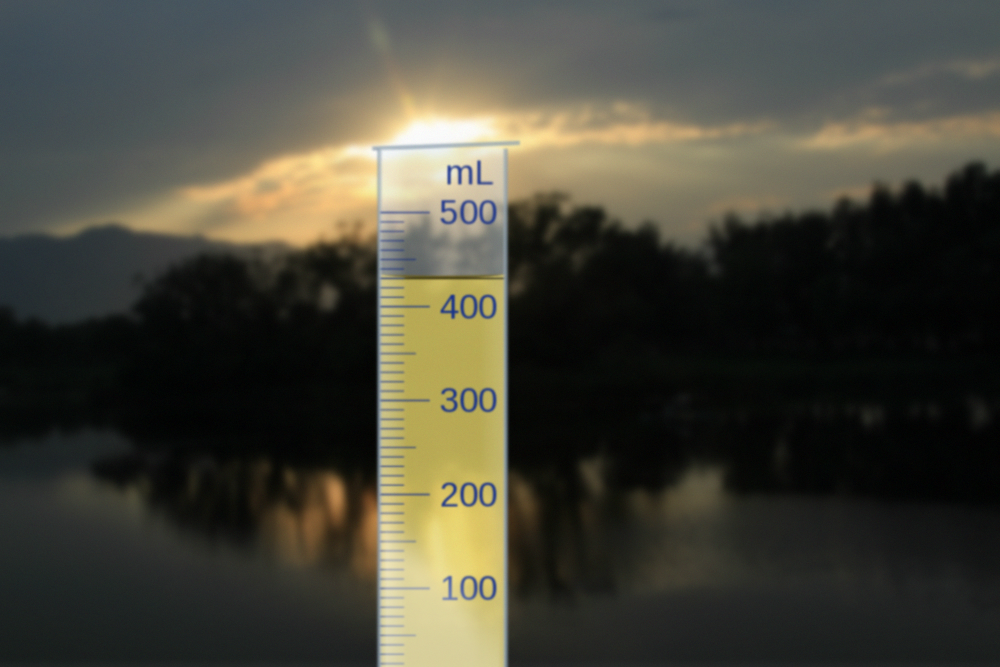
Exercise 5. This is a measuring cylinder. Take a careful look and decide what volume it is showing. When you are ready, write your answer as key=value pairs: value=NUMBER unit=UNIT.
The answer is value=430 unit=mL
